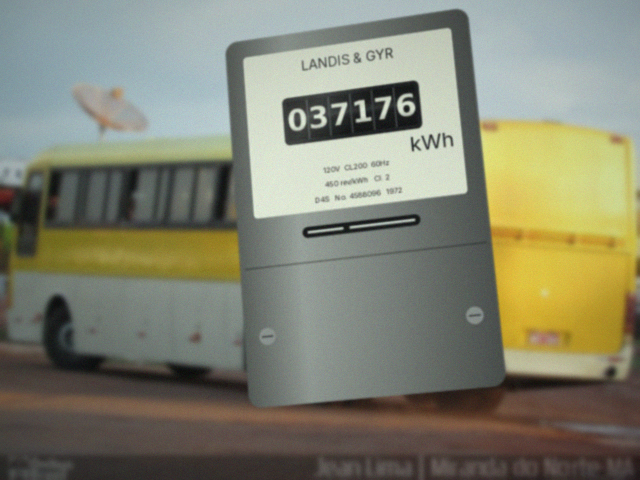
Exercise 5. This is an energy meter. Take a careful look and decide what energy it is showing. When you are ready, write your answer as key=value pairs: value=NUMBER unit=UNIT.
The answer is value=37176 unit=kWh
